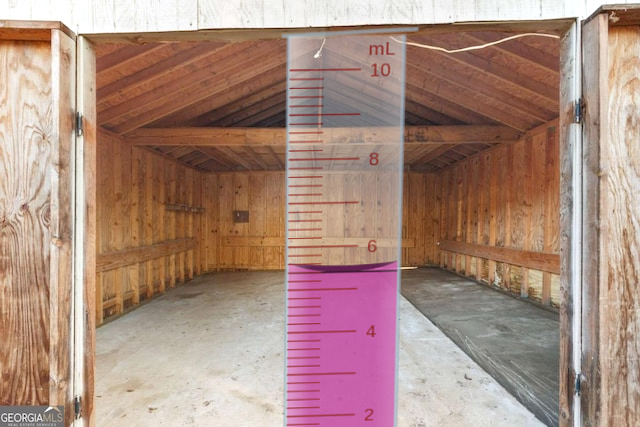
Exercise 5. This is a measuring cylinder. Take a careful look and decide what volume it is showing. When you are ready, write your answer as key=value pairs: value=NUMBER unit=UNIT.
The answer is value=5.4 unit=mL
